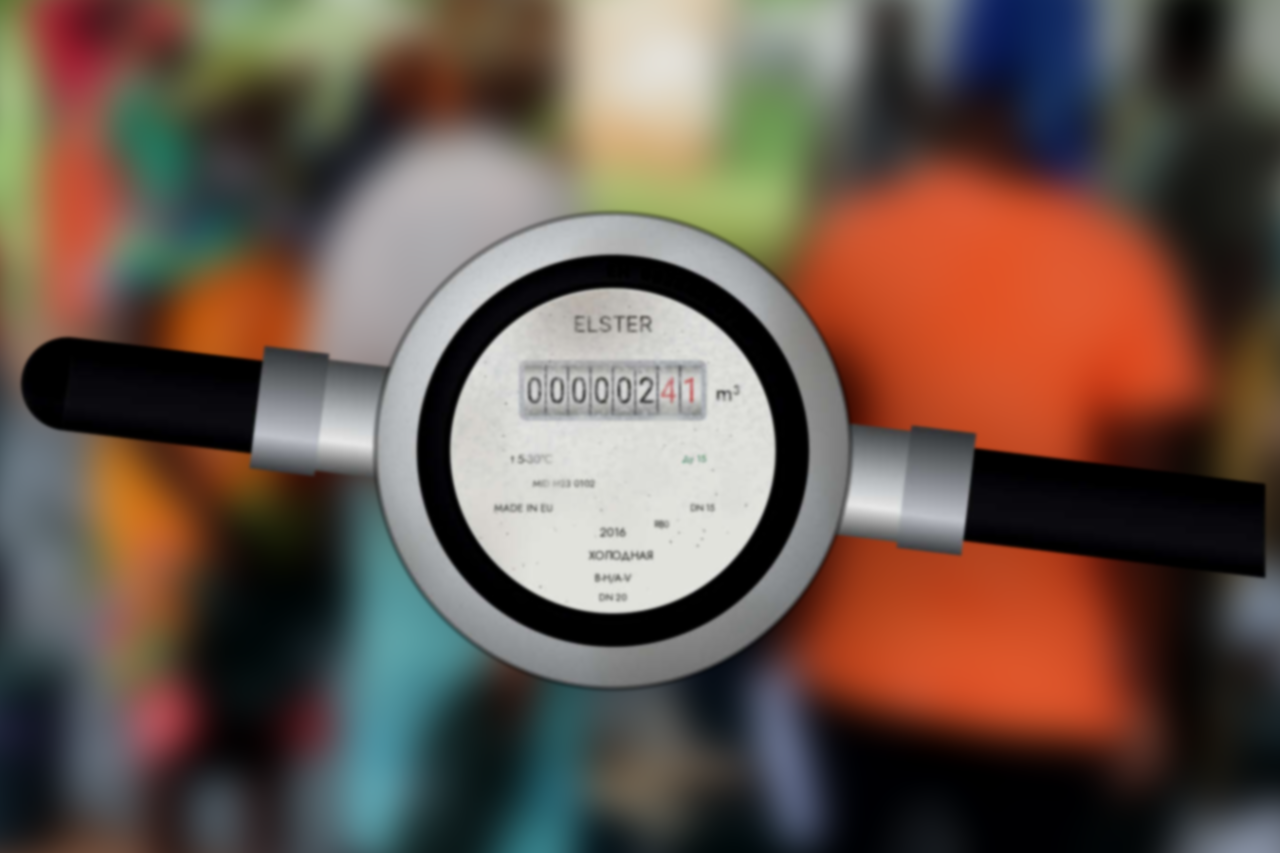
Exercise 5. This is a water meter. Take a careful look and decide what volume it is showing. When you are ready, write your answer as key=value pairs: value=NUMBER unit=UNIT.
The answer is value=2.41 unit=m³
